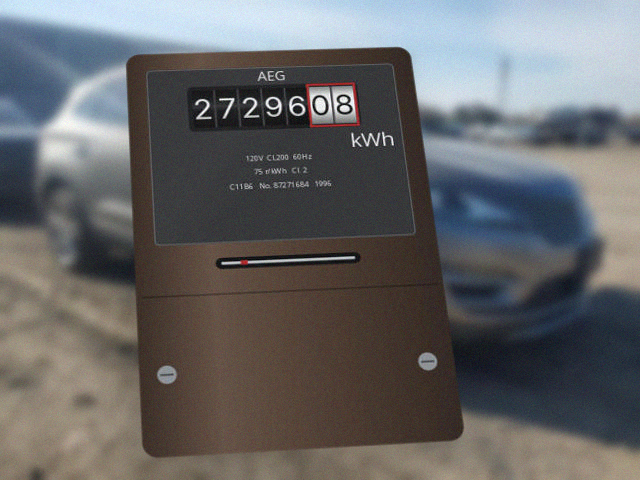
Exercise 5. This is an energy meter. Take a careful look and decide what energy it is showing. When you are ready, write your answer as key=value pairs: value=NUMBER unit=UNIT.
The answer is value=27296.08 unit=kWh
